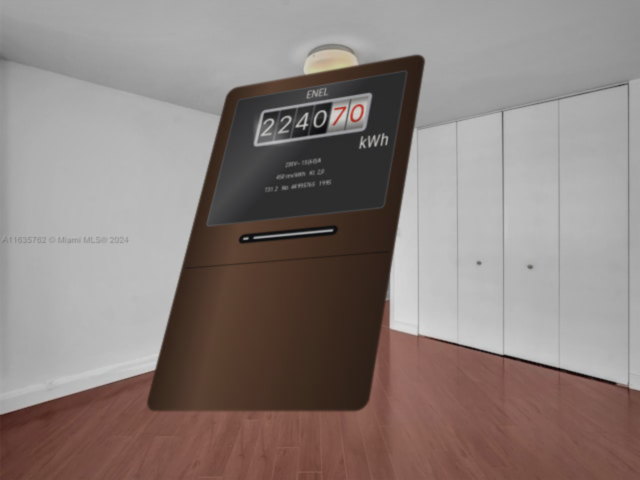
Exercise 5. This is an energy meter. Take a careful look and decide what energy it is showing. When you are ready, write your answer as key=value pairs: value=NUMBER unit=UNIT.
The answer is value=2240.70 unit=kWh
